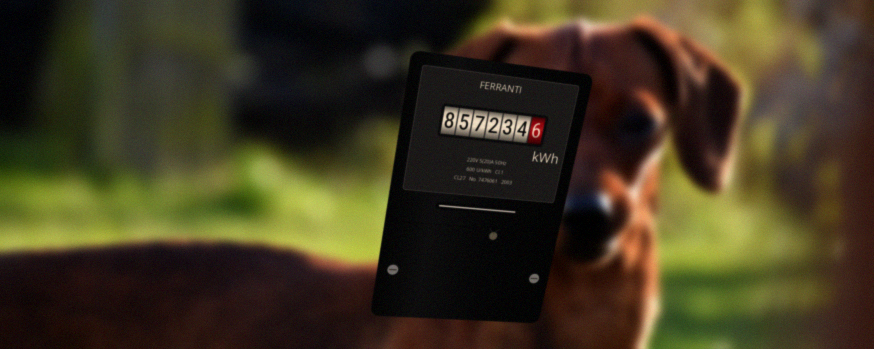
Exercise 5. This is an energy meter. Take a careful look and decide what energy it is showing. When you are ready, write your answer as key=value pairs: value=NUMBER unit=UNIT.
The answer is value=857234.6 unit=kWh
